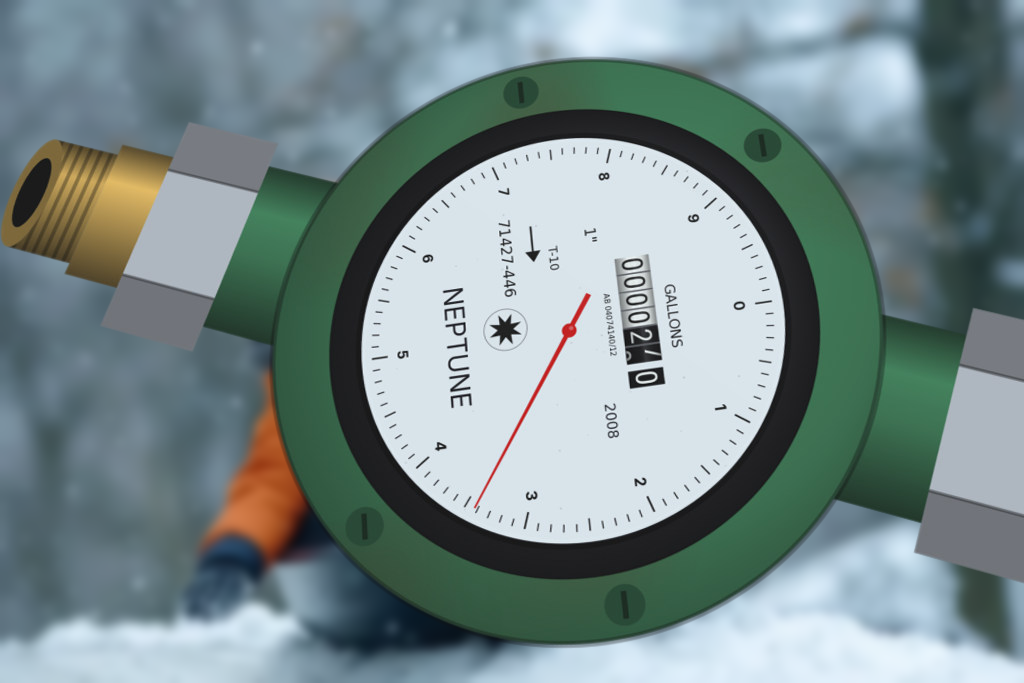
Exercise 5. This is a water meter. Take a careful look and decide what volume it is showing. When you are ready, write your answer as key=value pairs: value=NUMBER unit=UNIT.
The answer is value=273.4 unit=gal
